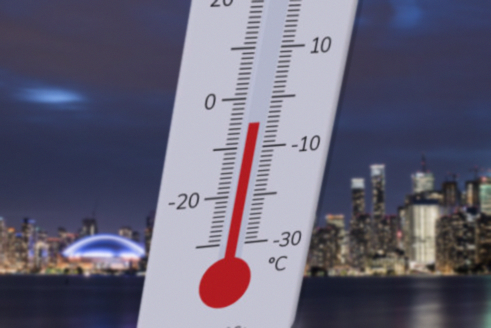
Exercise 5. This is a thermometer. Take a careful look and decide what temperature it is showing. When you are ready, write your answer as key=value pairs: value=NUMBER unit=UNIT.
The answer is value=-5 unit=°C
